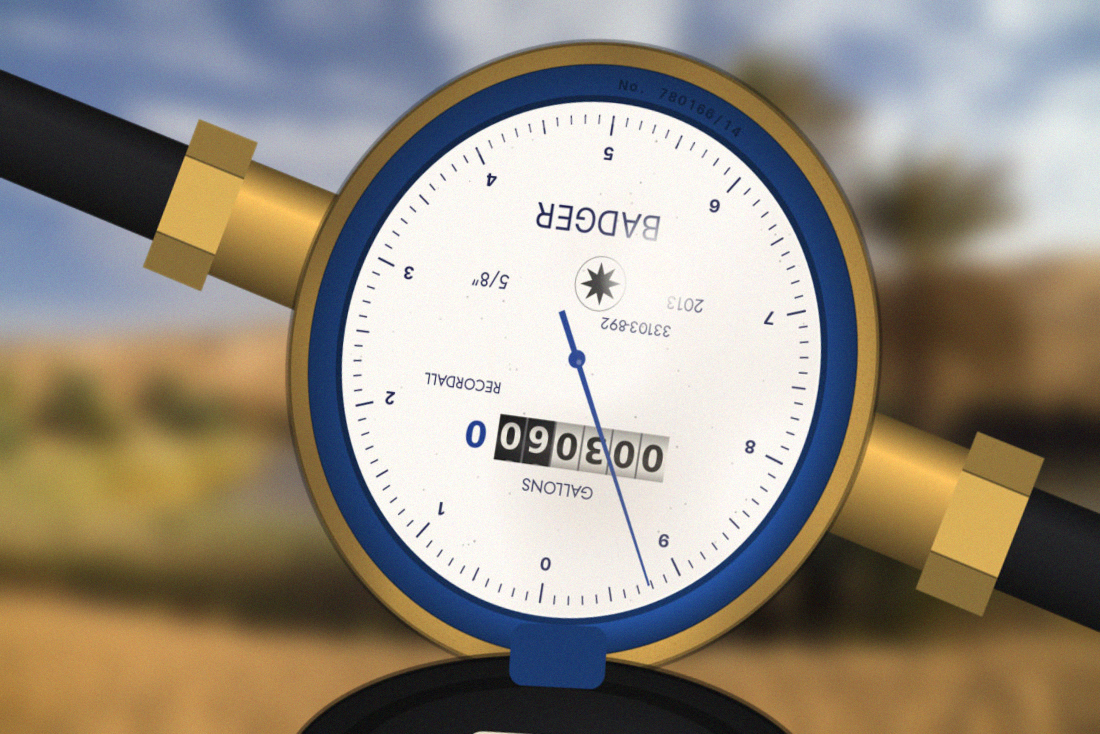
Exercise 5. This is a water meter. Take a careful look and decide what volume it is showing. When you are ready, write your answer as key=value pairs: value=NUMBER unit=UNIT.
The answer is value=30599.2 unit=gal
